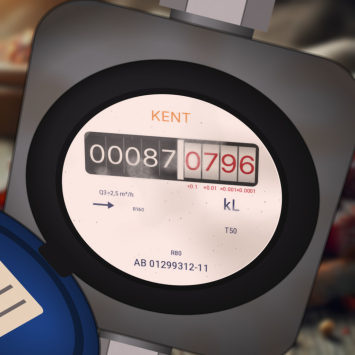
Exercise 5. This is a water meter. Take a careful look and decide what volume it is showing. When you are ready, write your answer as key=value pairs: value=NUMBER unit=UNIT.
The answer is value=87.0796 unit=kL
